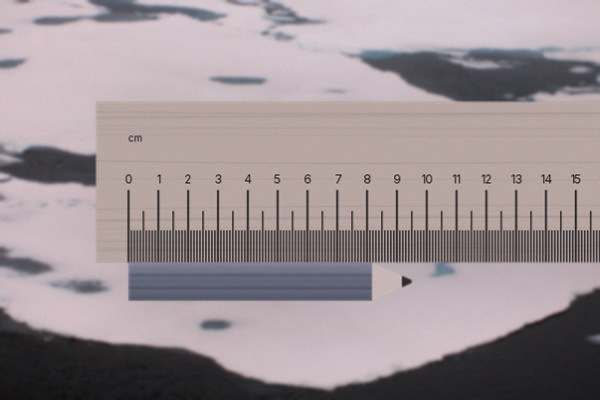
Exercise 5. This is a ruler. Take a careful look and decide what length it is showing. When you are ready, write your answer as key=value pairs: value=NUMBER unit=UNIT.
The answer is value=9.5 unit=cm
